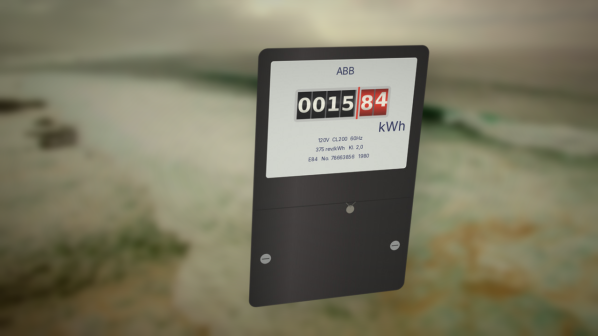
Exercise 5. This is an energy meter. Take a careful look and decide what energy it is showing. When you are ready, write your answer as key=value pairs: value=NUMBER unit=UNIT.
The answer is value=15.84 unit=kWh
